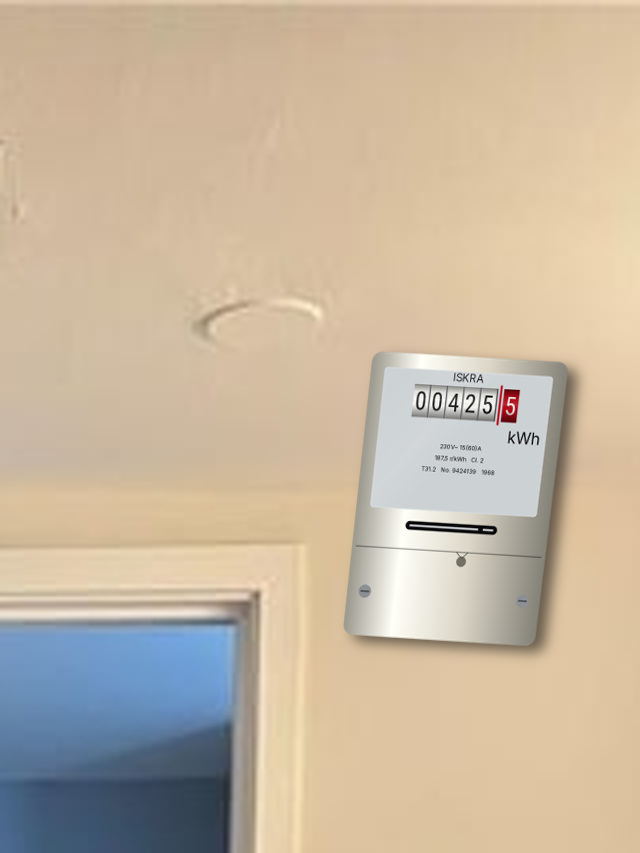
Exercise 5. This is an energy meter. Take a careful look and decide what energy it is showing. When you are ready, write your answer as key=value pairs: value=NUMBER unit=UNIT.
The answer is value=425.5 unit=kWh
